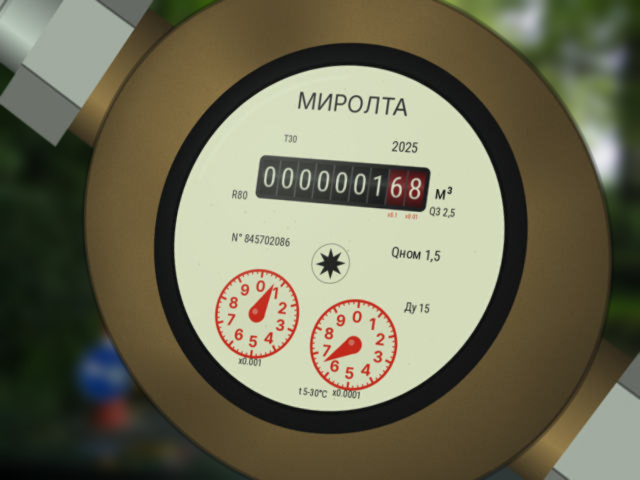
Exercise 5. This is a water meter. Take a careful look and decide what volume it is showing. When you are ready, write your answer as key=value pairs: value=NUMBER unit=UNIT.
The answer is value=1.6806 unit=m³
